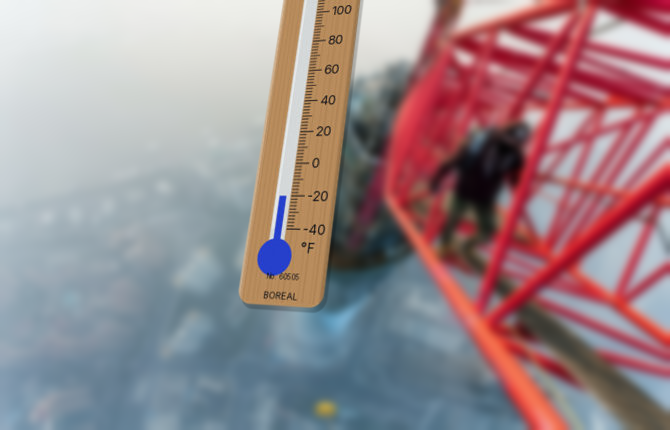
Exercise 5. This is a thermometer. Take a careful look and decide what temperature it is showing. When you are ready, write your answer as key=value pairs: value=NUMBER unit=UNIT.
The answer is value=-20 unit=°F
